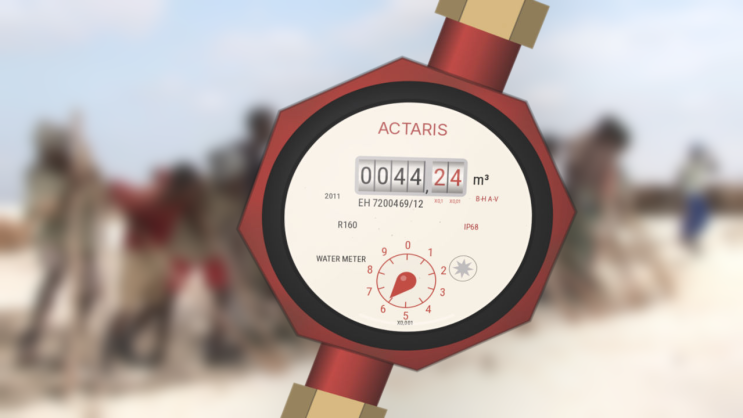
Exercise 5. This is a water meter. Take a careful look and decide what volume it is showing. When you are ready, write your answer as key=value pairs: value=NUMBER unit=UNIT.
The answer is value=44.246 unit=m³
